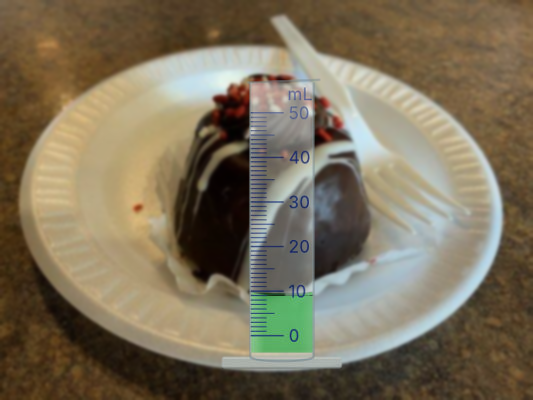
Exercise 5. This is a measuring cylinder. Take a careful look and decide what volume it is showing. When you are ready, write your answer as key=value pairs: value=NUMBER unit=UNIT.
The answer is value=9 unit=mL
